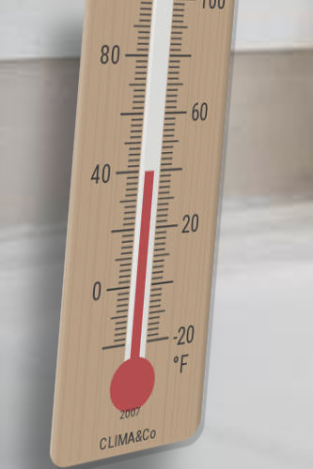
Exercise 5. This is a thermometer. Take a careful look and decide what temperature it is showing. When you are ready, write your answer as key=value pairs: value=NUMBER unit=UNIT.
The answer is value=40 unit=°F
